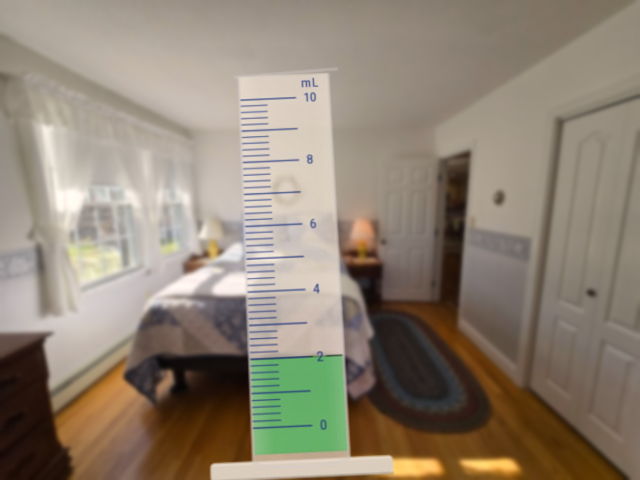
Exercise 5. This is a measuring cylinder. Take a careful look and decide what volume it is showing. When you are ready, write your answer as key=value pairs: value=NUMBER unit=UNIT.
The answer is value=2 unit=mL
